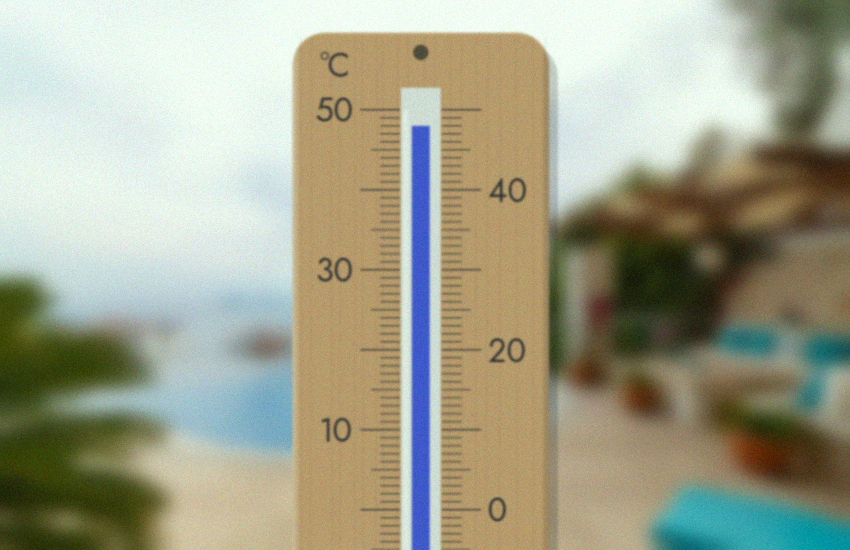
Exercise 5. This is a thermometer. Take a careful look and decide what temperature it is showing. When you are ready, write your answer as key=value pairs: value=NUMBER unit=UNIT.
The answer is value=48 unit=°C
